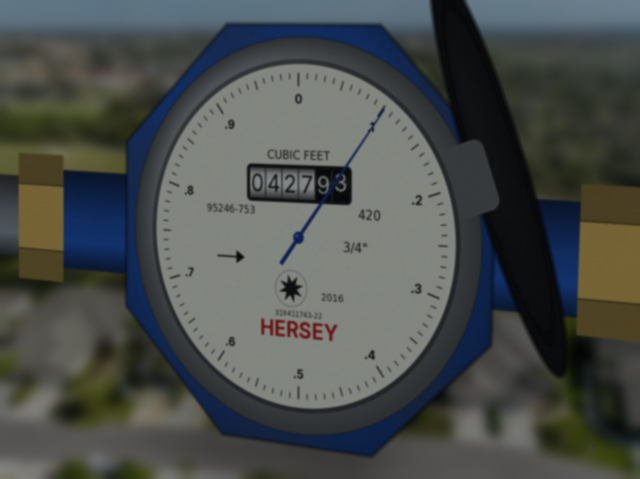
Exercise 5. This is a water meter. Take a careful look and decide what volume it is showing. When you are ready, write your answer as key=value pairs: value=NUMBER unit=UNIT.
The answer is value=42793.10 unit=ft³
